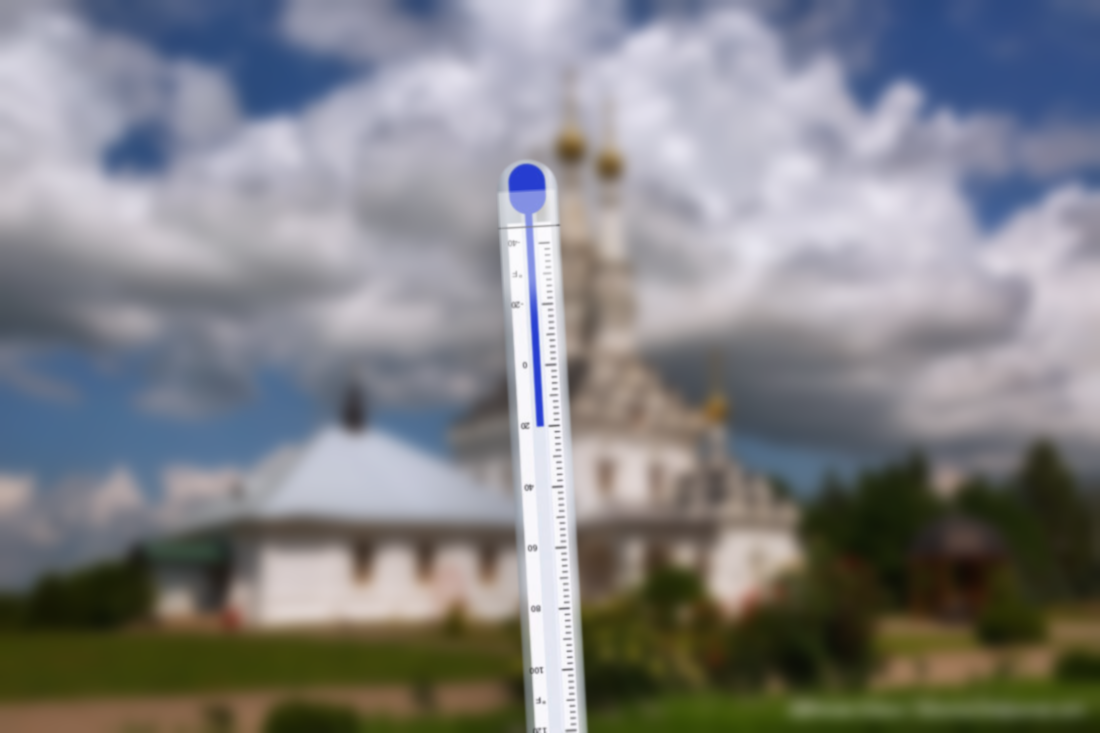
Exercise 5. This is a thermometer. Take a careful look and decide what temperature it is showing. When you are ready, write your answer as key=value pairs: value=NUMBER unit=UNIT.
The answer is value=20 unit=°F
